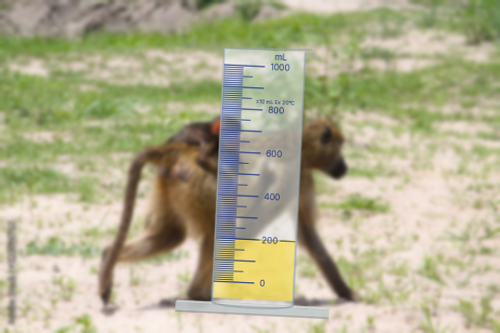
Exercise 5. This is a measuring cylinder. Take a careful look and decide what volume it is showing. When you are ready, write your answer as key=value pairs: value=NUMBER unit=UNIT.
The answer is value=200 unit=mL
